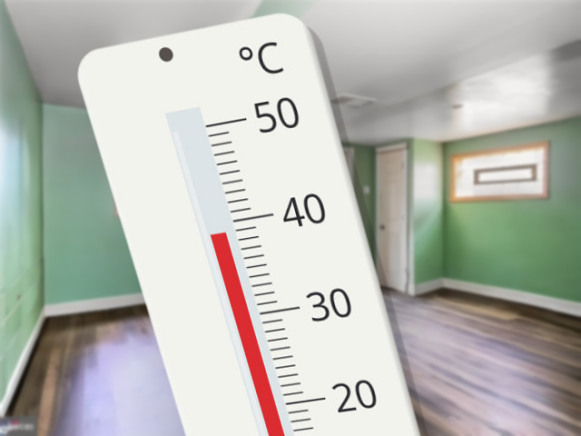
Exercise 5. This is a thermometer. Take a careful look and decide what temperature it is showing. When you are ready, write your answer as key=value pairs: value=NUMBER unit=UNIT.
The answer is value=39 unit=°C
